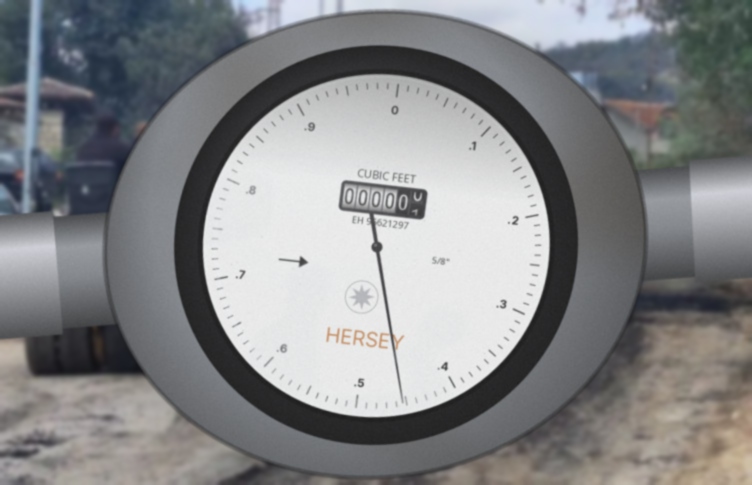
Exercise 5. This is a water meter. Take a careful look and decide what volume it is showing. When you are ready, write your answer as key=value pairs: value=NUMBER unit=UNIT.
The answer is value=0.45 unit=ft³
